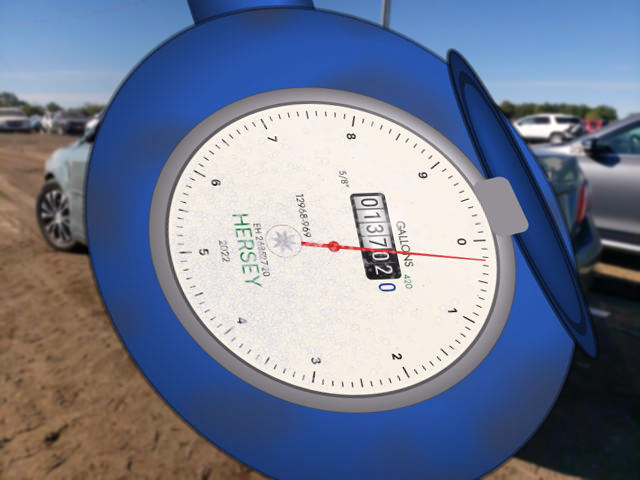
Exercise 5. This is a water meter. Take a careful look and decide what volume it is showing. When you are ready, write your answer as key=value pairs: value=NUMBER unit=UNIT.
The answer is value=137020.2 unit=gal
